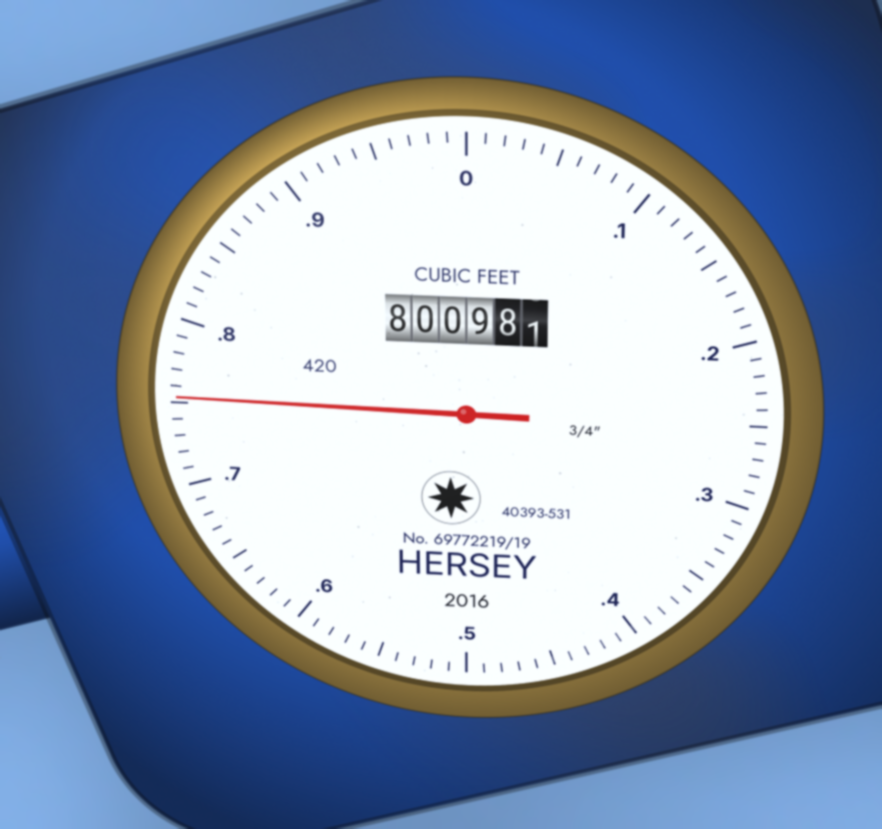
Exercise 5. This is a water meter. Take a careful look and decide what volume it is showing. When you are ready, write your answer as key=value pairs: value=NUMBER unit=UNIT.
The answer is value=800980.75 unit=ft³
